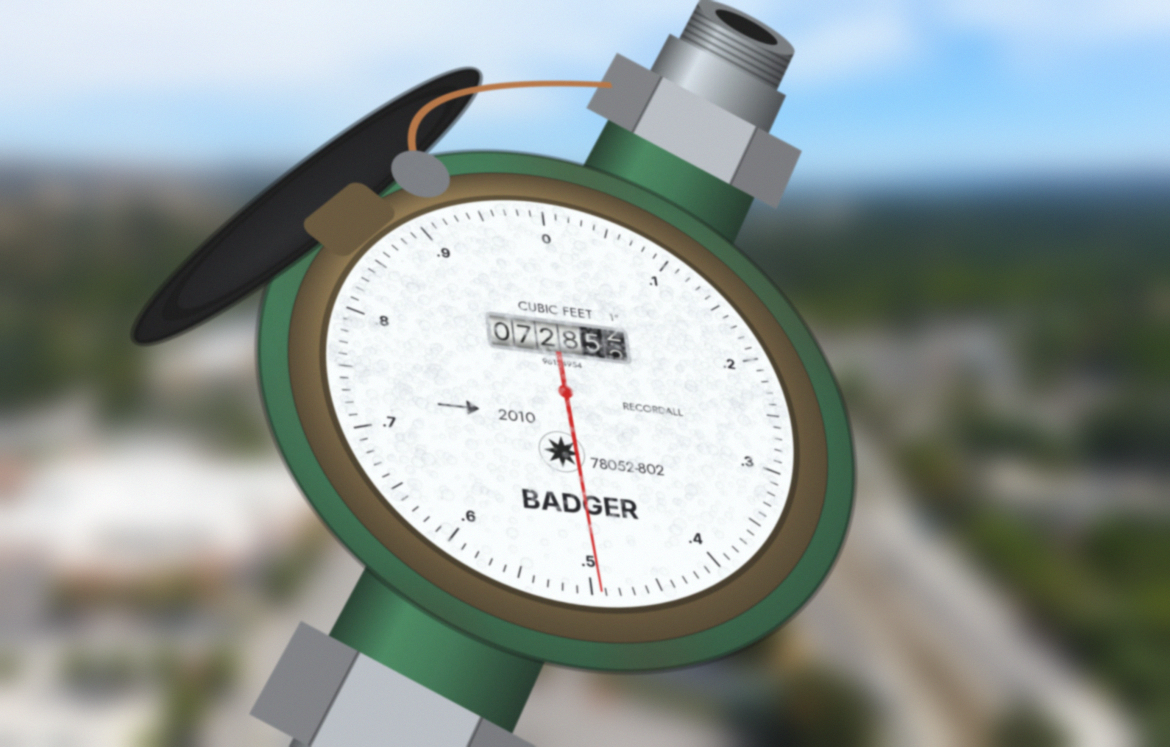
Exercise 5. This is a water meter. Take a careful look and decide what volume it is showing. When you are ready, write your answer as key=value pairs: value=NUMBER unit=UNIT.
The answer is value=72852.49 unit=ft³
